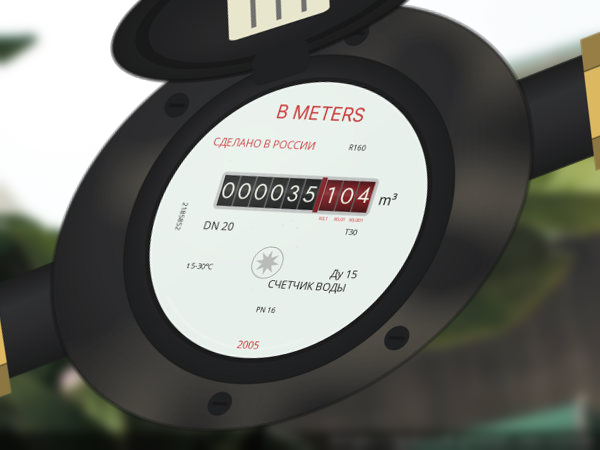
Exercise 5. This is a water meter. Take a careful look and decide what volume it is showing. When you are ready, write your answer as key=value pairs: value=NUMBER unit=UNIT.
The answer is value=35.104 unit=m³
